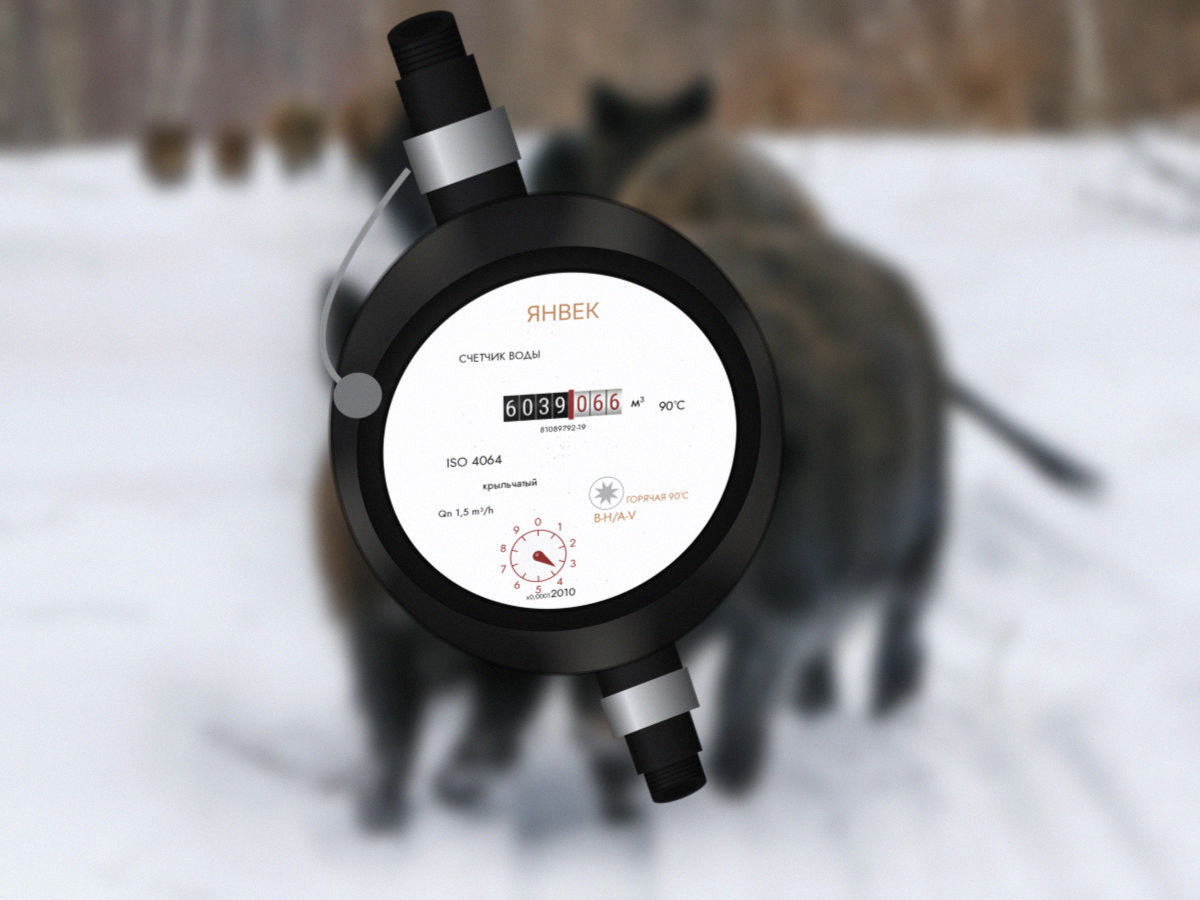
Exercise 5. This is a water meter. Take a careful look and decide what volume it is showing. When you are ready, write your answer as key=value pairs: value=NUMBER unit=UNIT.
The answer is value=6039.0663 unit=m³
